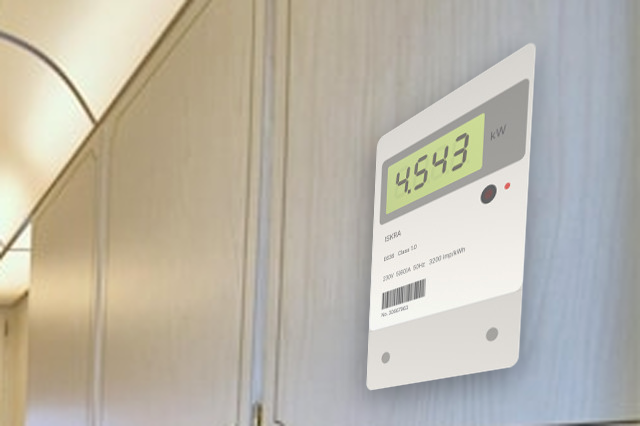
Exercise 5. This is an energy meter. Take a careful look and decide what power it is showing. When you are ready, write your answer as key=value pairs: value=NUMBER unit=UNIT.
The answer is value=4.543 unit=kW
